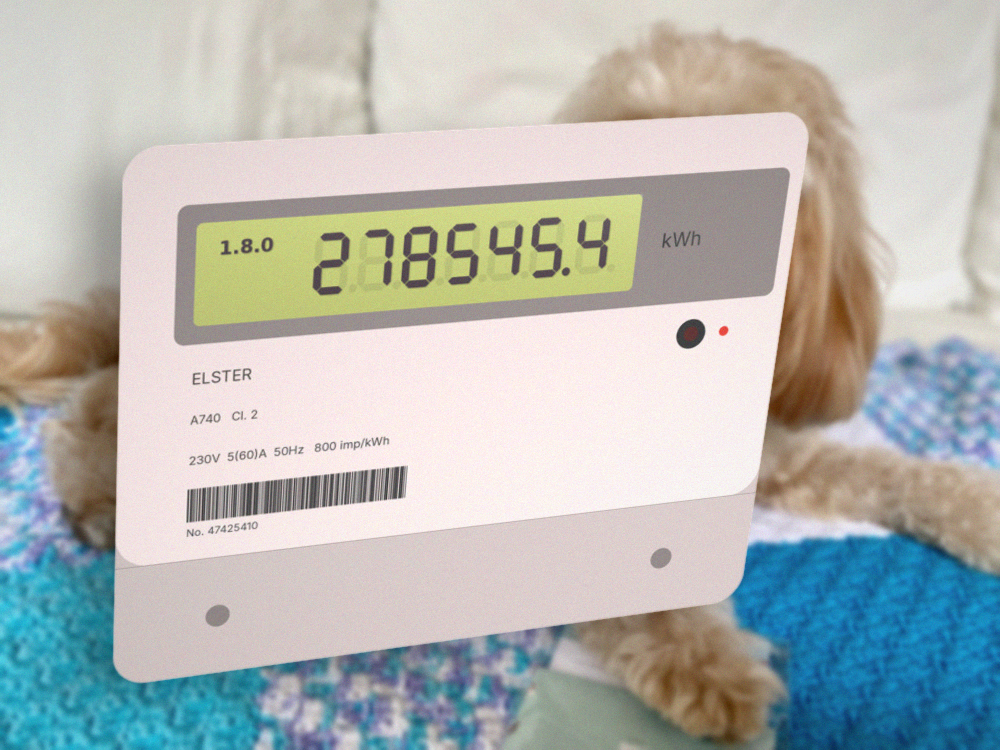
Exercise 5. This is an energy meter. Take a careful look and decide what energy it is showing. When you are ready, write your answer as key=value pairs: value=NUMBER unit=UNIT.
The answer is value=278545.4 unit=kWh
